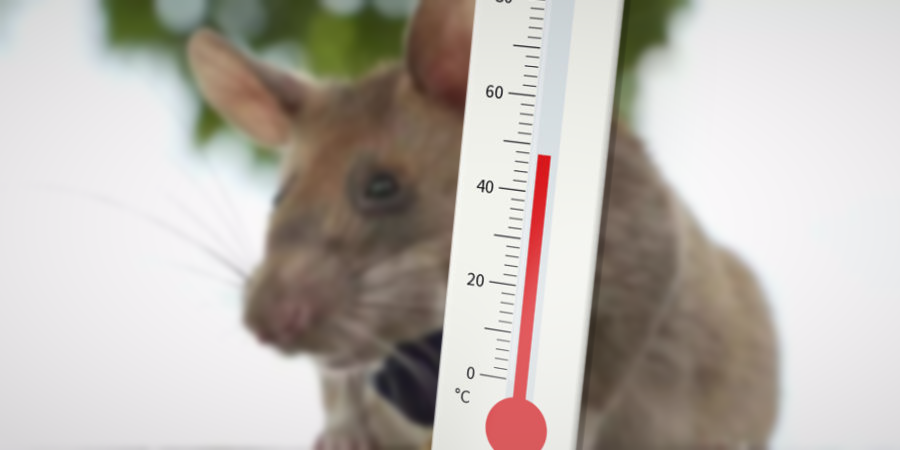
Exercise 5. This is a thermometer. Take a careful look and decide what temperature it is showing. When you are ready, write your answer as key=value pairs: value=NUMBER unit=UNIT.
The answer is value=48 unit=°C
